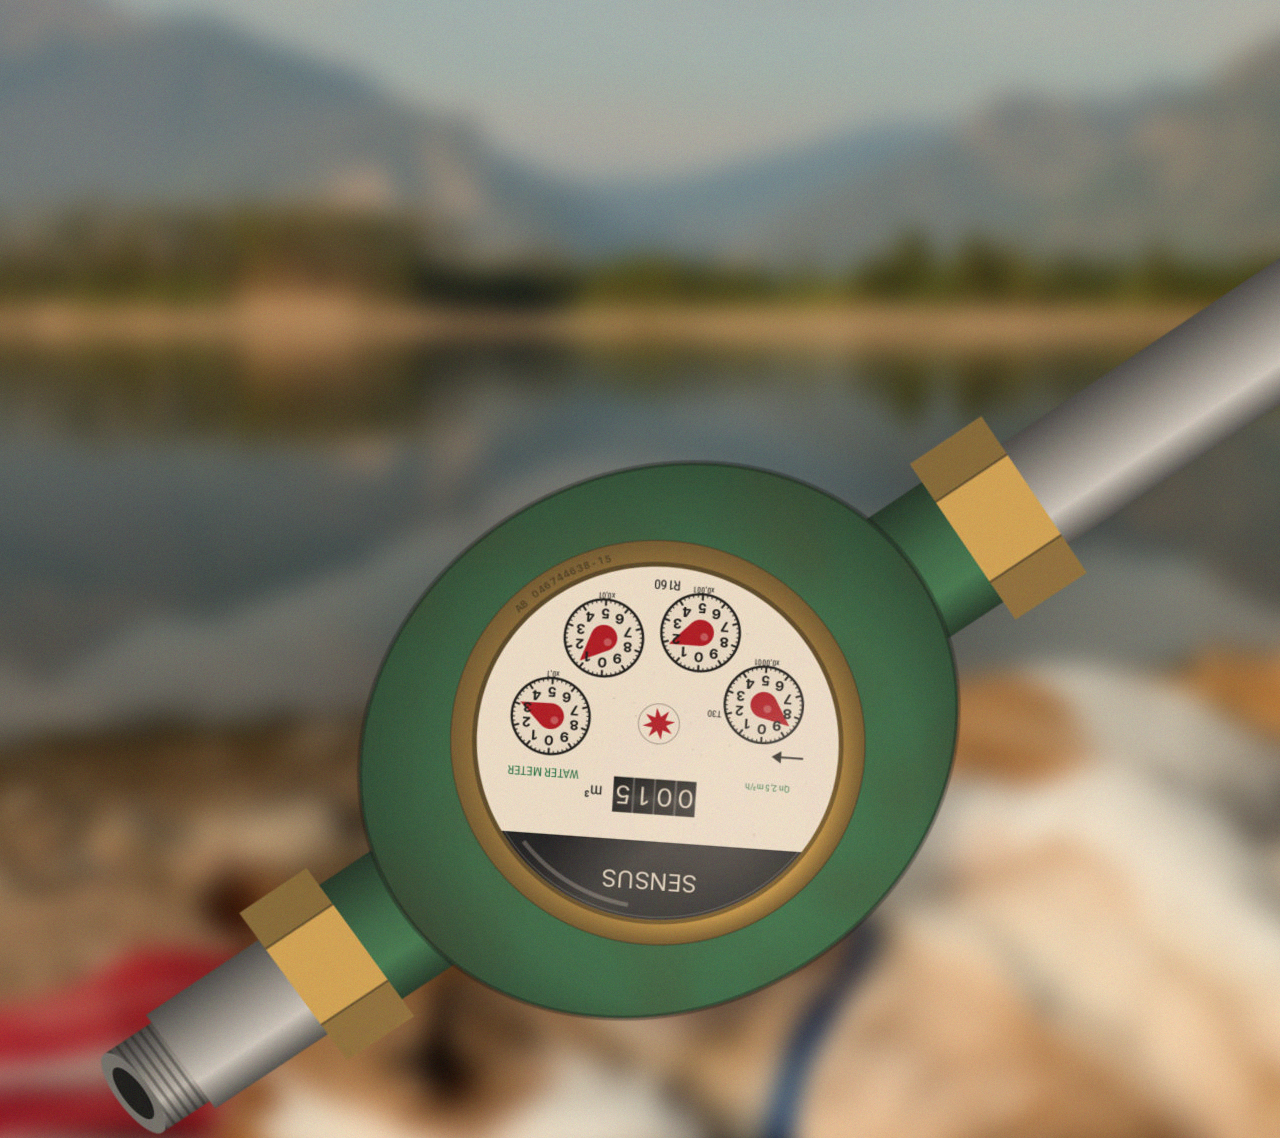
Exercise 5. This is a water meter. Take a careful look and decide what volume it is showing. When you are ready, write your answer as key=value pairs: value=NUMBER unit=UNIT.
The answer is value=15.3118 unit=m³
